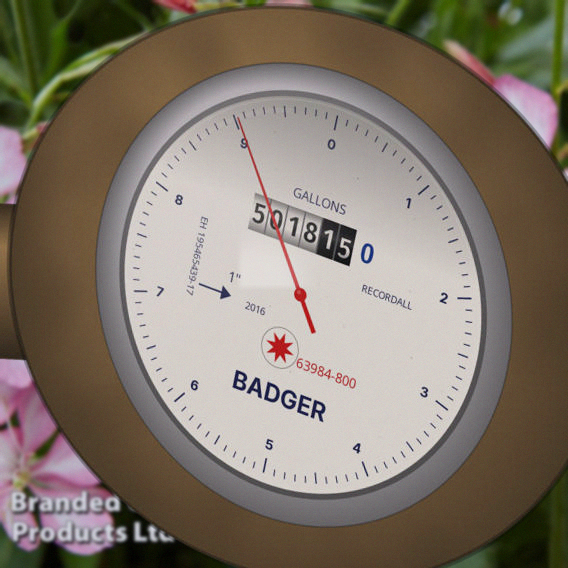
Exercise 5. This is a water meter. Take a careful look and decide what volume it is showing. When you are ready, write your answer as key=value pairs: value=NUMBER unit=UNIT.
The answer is value=5018149.0 unit=gal
